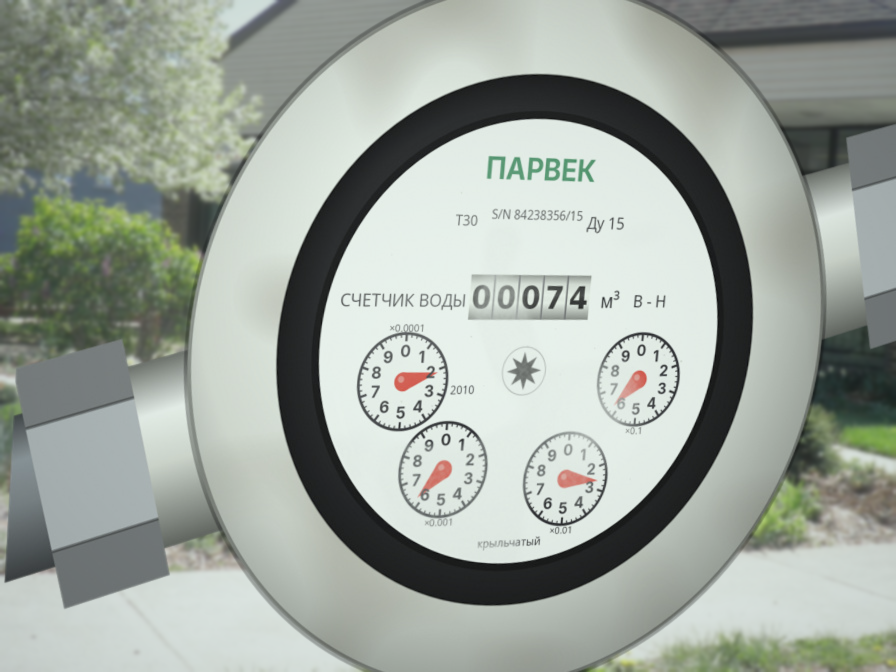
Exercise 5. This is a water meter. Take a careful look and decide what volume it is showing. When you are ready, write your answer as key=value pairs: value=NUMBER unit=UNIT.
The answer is value=74.6262 unit=m³
